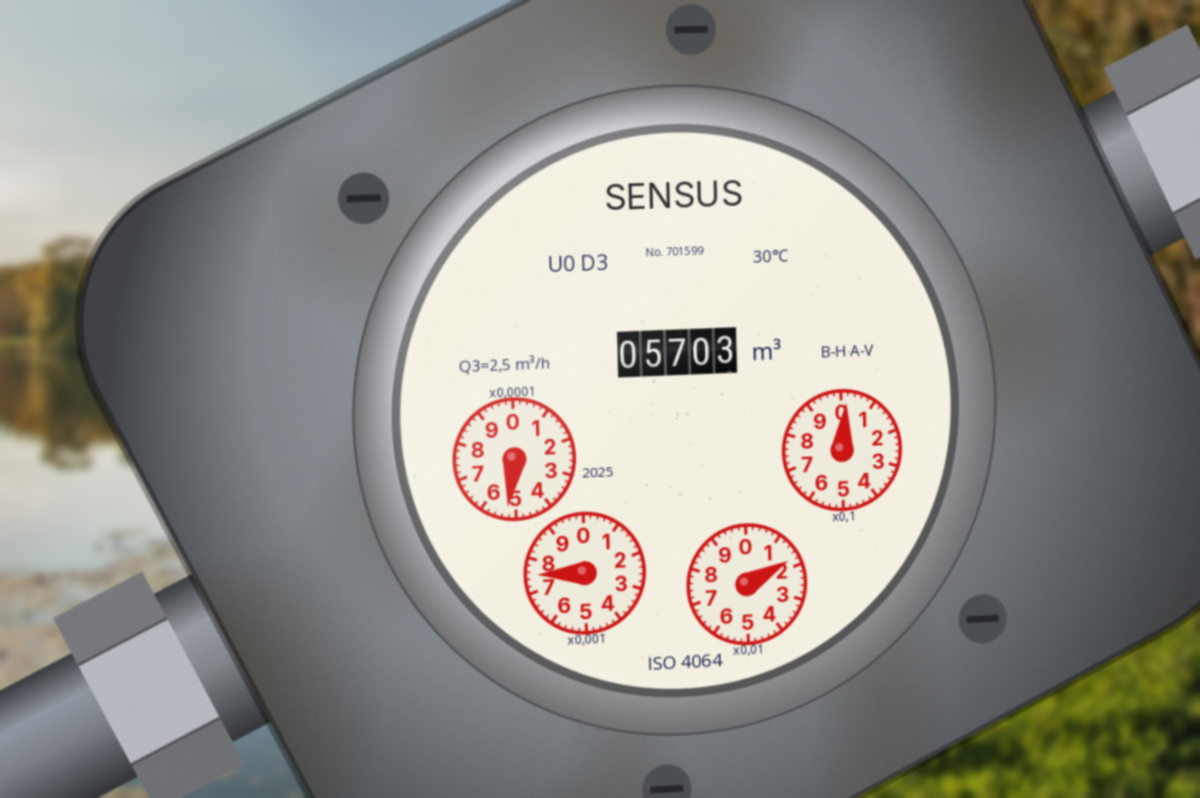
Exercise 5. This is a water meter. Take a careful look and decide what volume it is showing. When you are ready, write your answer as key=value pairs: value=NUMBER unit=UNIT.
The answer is value=5703.0175 unit=m³
